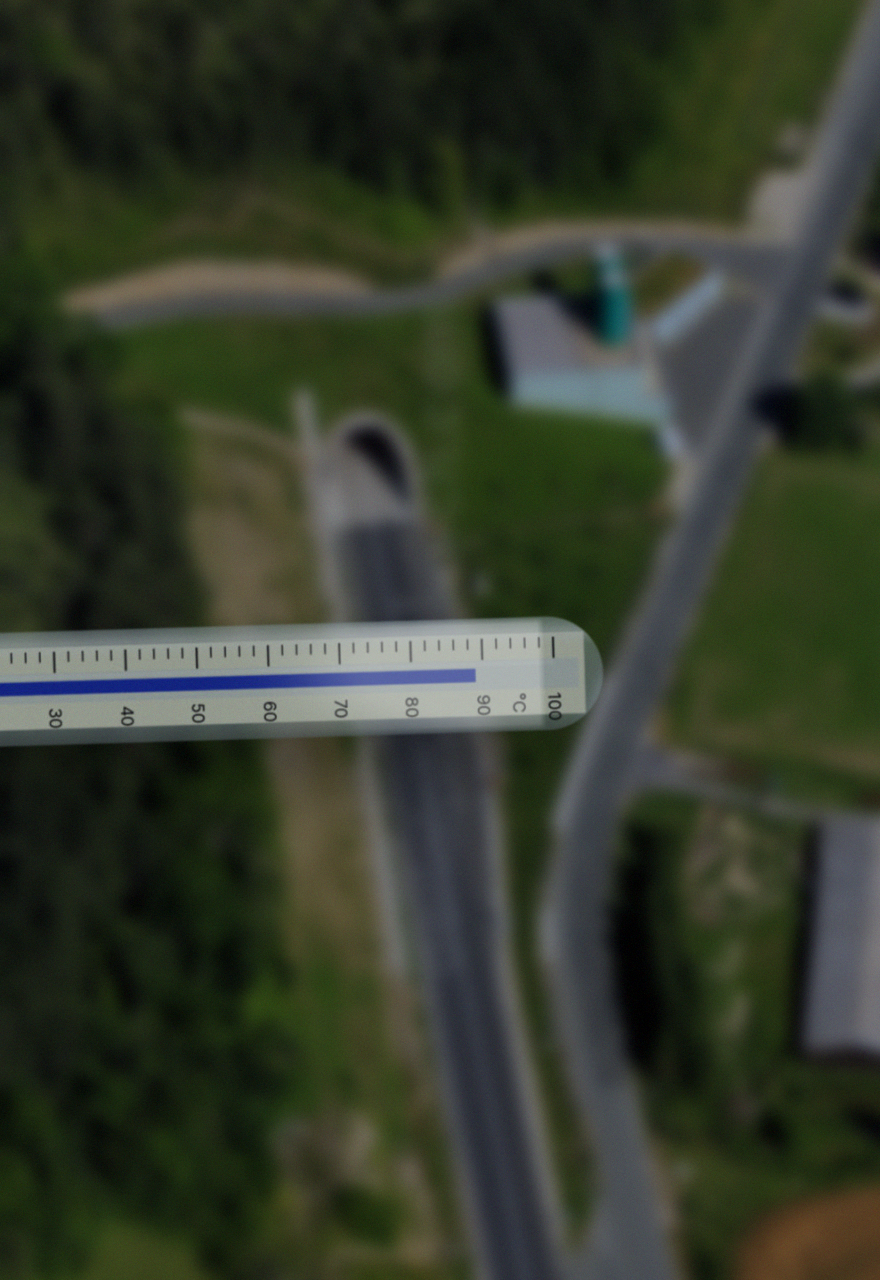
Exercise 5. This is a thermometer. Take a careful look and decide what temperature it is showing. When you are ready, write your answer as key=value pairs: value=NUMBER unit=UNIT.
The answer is value=89 unit=°C
